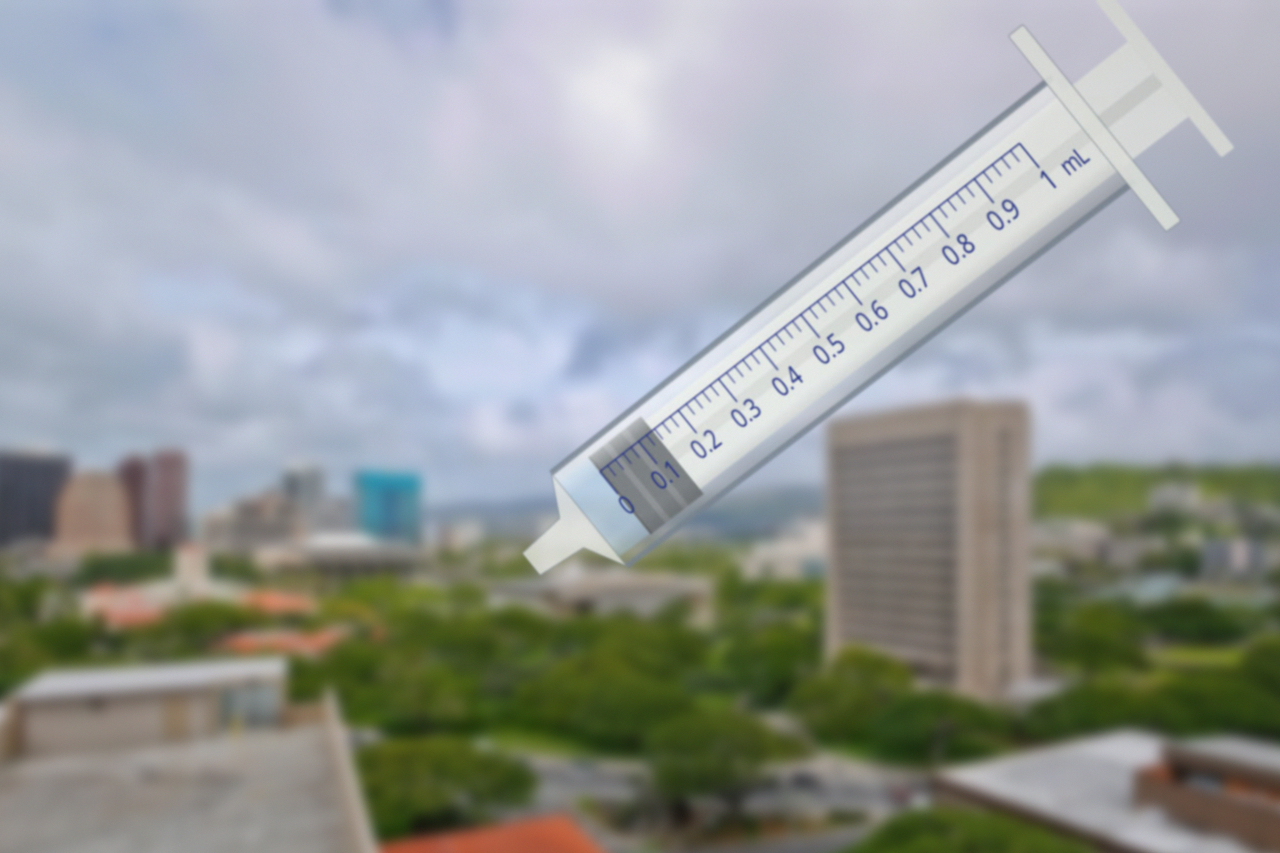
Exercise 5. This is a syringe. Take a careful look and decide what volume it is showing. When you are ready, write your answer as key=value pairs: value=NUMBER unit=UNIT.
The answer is value=0 unit=mL
